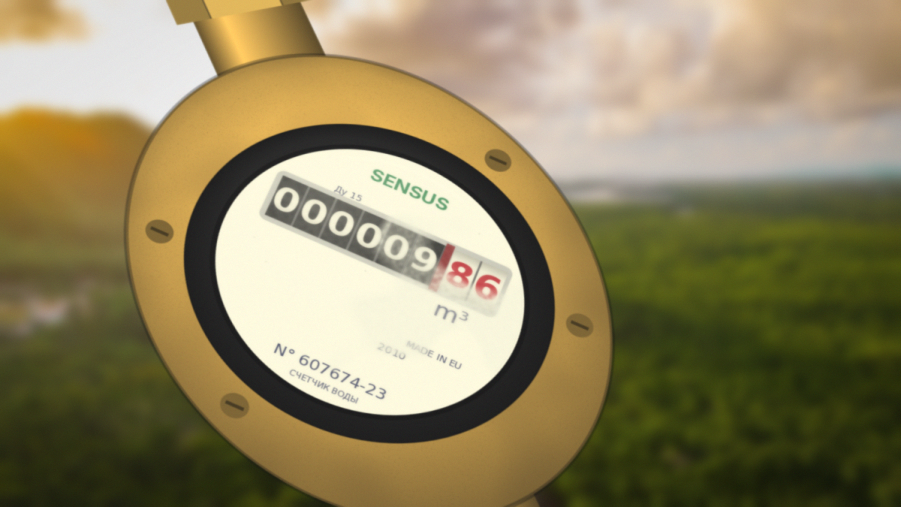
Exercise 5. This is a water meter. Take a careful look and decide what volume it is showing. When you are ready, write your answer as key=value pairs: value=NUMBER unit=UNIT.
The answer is value=9.86 unit=m³
